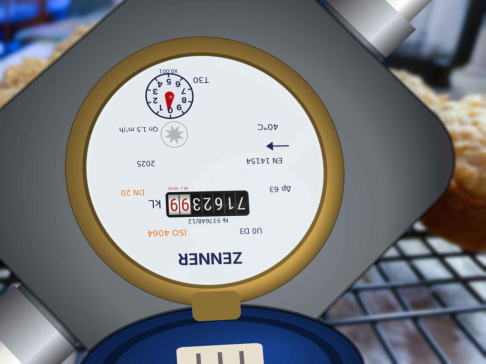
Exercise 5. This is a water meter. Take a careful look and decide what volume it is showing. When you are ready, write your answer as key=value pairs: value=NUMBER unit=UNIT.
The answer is value=71623.990 unit=kL
